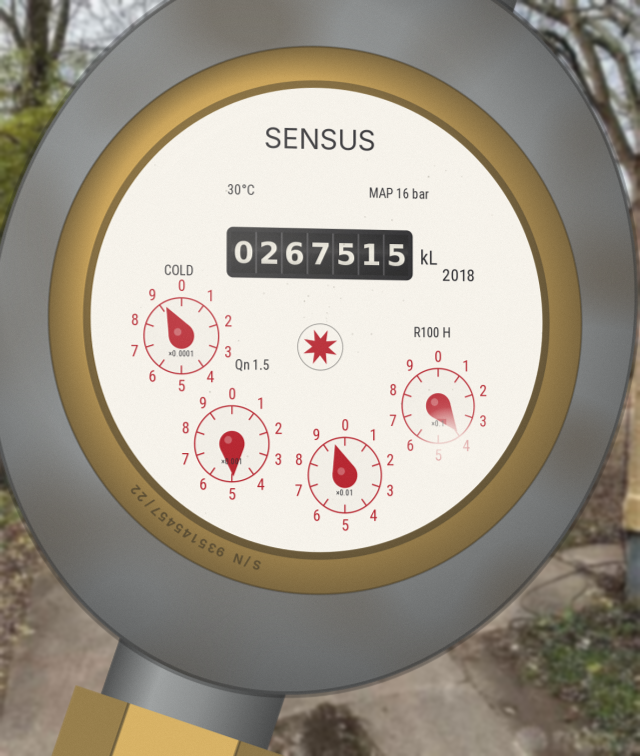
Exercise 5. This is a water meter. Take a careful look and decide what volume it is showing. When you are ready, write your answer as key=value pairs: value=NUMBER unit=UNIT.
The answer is value=267515.3949 unit=kL
